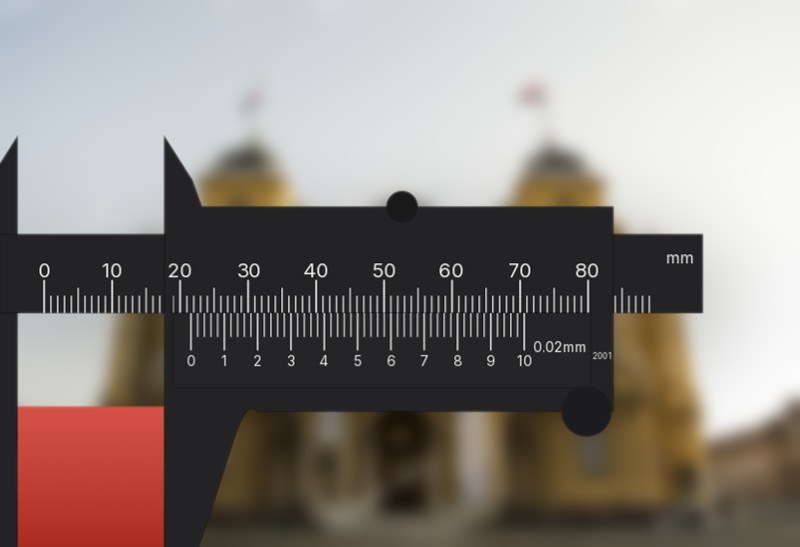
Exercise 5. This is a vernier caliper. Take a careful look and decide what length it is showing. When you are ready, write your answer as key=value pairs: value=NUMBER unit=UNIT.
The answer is value=21.6 unit=mm
